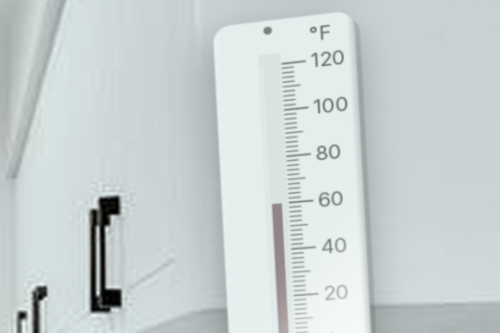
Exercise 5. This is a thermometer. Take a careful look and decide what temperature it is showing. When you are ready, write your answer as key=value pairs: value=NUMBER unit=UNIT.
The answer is value=60 unit=°F
